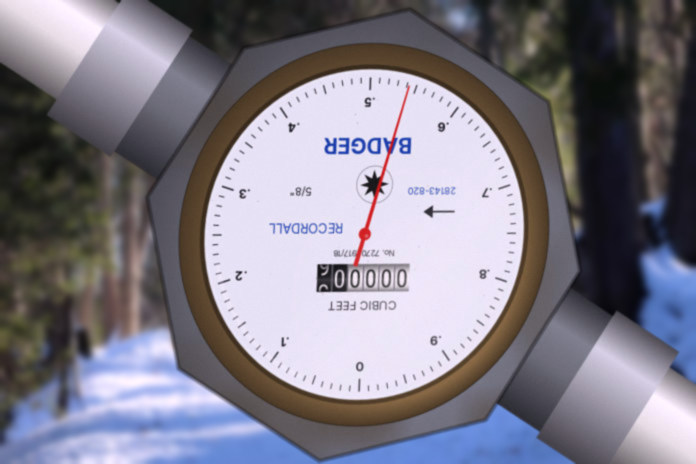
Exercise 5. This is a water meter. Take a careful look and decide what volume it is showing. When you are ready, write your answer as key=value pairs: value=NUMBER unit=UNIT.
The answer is value=5.54 unit=ft³
